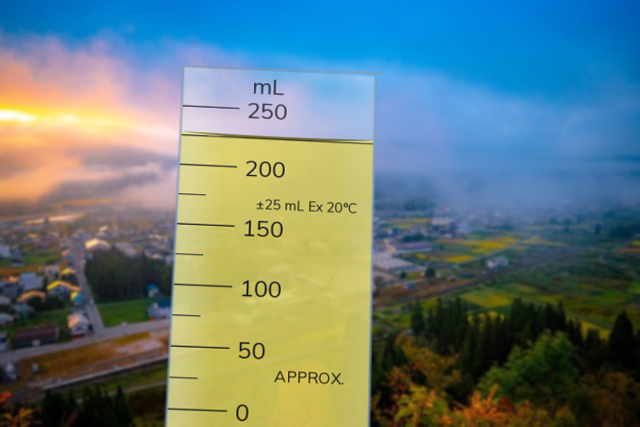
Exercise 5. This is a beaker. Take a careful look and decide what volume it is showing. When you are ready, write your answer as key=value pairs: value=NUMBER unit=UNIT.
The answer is value=225 unit=mL
